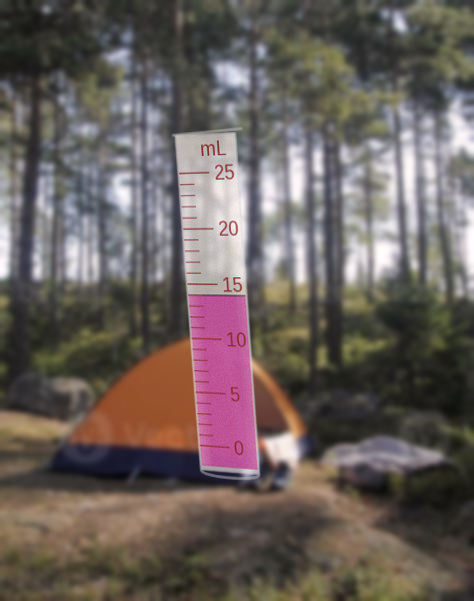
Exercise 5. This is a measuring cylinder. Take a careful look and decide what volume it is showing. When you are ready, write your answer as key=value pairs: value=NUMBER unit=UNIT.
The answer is value=14 unit=mL
